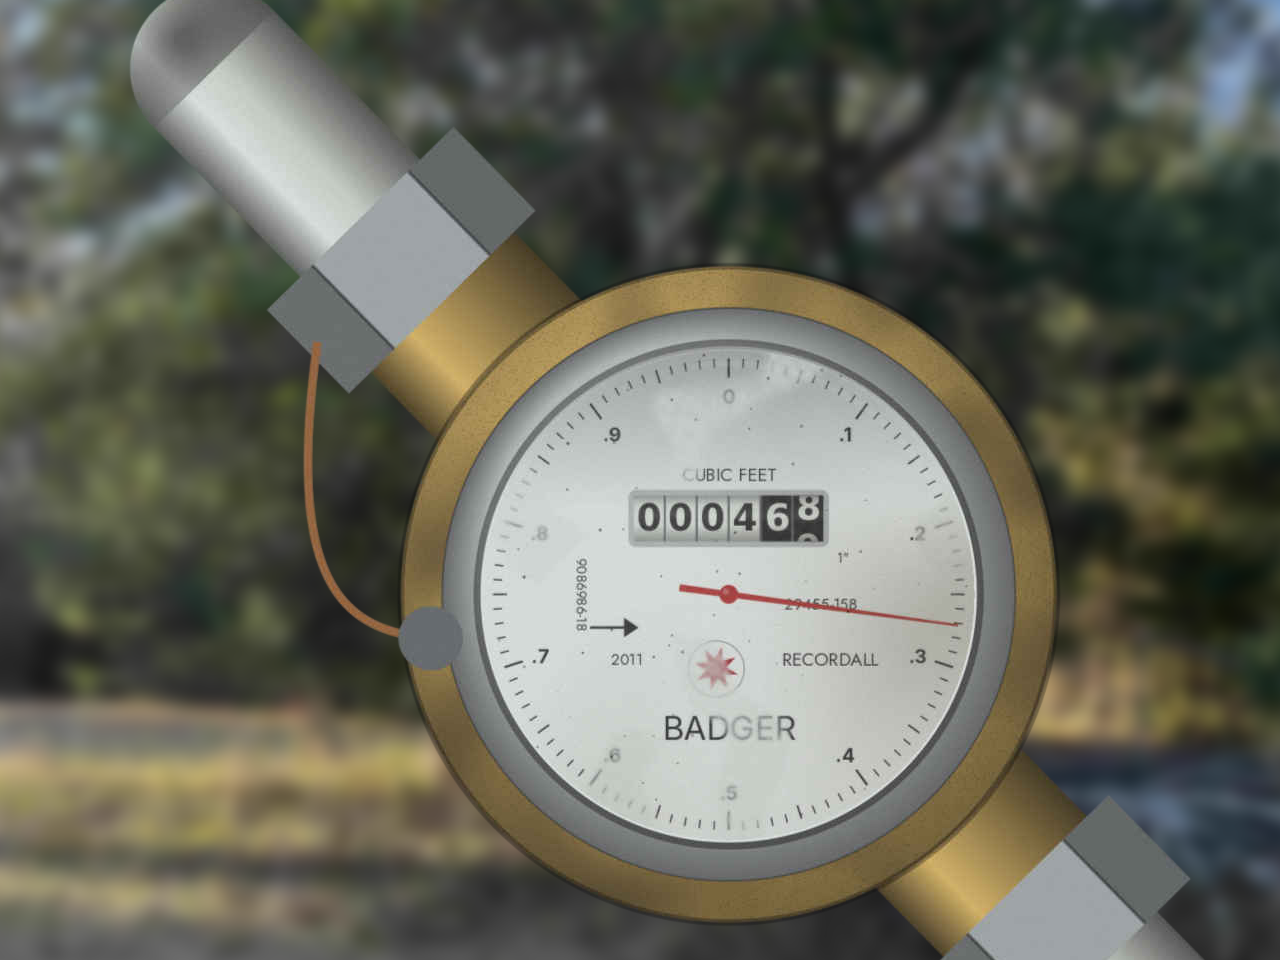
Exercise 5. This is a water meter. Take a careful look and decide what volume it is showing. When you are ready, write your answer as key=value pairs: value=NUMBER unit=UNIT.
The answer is value=468.27 unit=ft³
